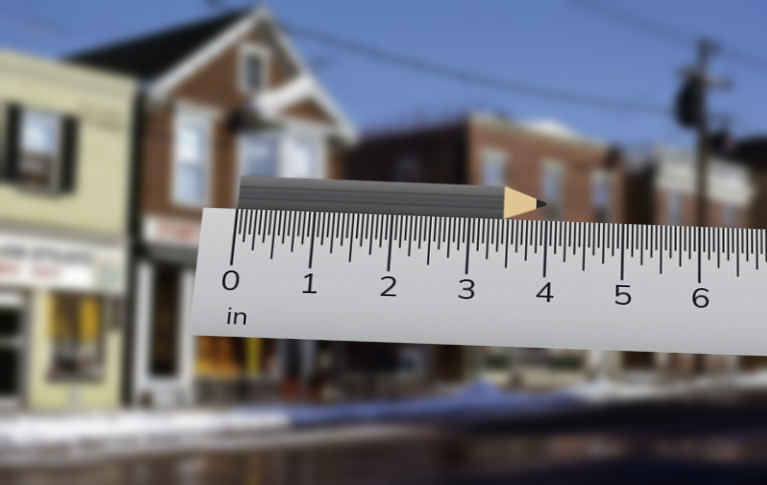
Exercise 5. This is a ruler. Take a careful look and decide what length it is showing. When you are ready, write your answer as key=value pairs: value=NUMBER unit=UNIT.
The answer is value=4 unit=in
